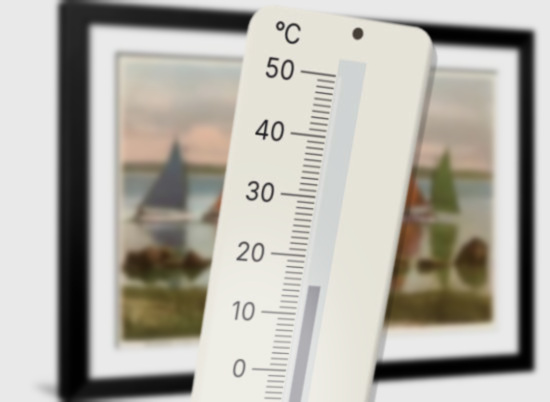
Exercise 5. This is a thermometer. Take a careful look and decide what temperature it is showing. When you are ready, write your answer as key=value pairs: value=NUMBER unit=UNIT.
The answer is value=15 unit=°C
